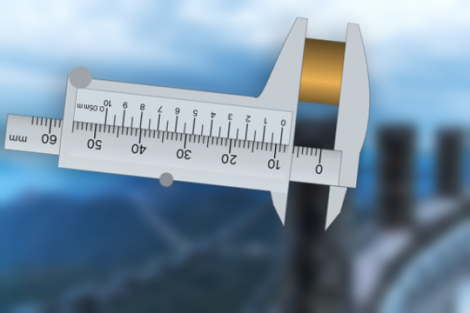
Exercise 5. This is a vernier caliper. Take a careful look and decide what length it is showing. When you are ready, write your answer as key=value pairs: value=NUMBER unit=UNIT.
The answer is value=9.0 unit=mm
